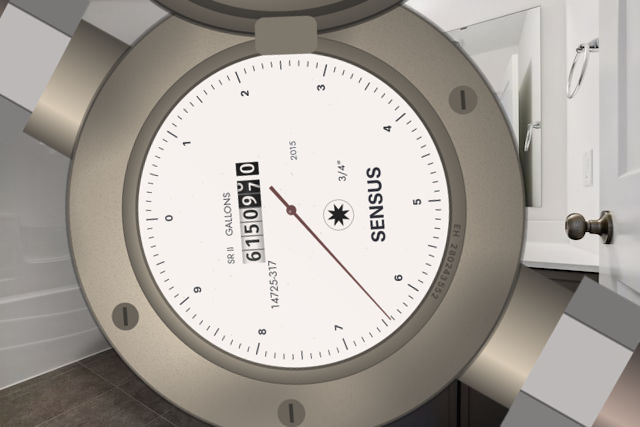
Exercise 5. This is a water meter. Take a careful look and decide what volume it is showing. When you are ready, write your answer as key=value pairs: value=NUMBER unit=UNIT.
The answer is value=6150966.4 unit=gal
